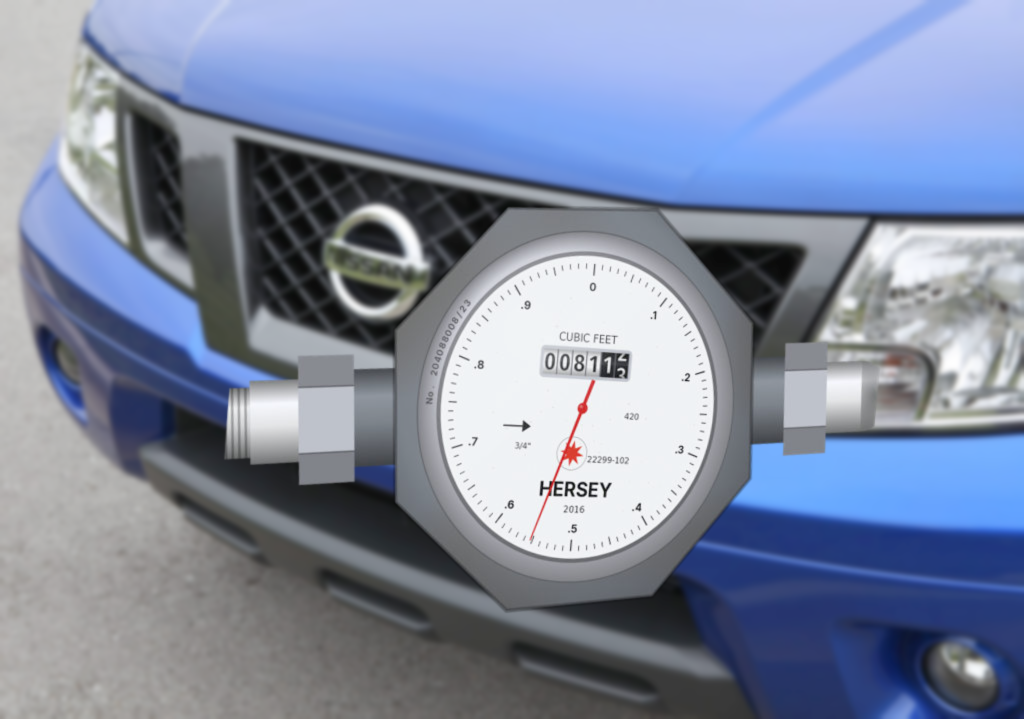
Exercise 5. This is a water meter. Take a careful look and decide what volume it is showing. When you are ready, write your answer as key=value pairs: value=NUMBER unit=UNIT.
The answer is value=8112.55 unit=ft³
